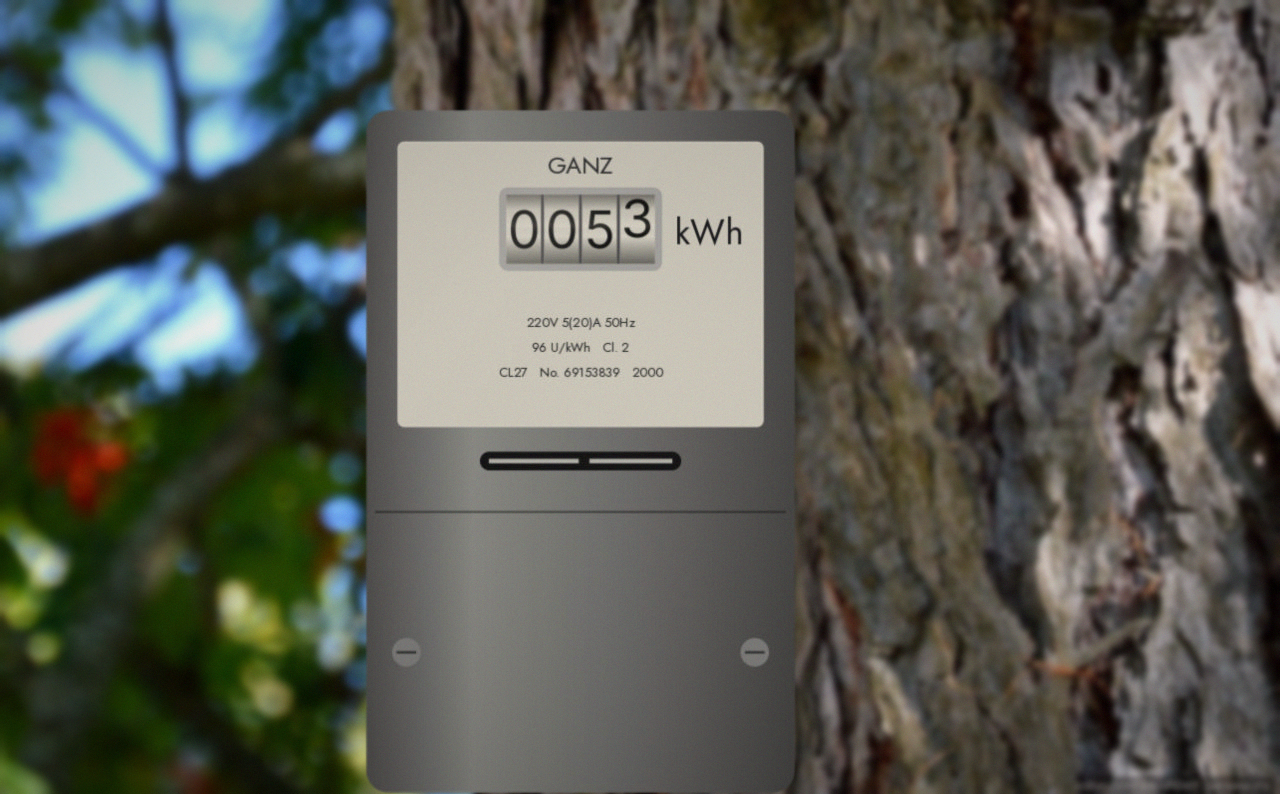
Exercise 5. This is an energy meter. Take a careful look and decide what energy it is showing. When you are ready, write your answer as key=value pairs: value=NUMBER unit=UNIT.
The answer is value=53 unit=kWh
